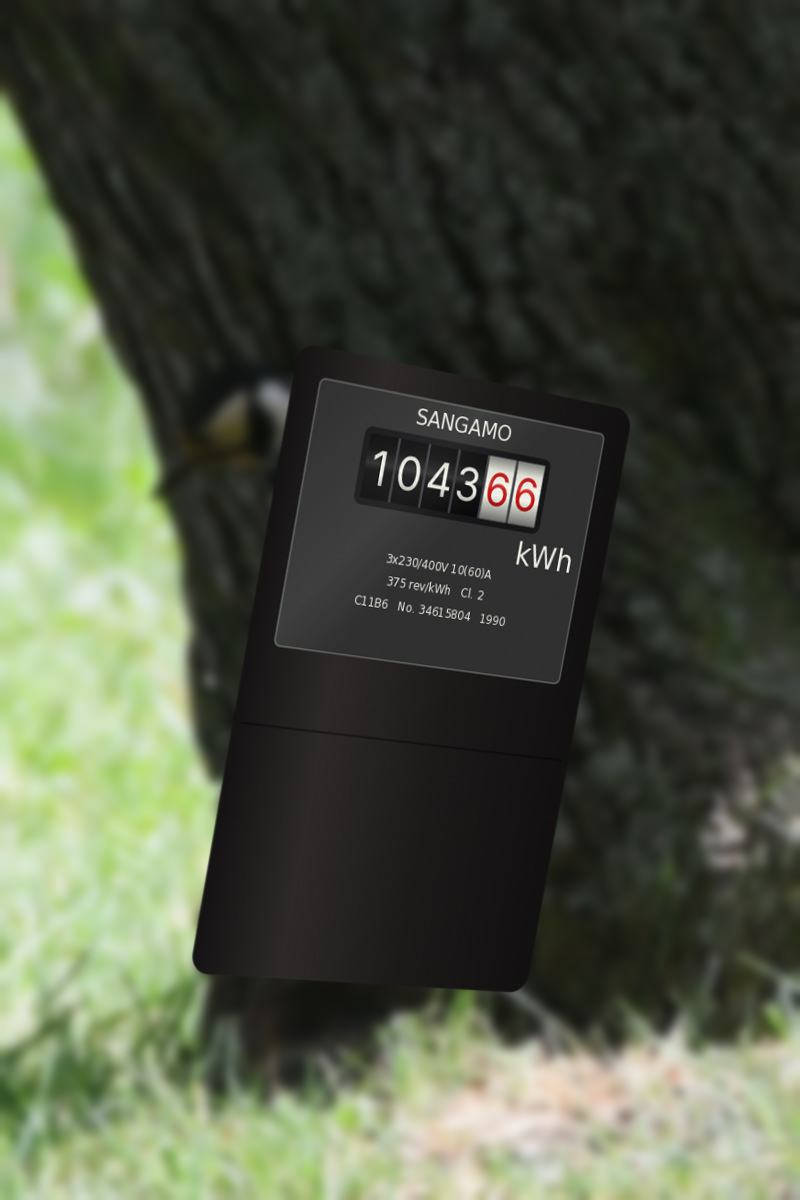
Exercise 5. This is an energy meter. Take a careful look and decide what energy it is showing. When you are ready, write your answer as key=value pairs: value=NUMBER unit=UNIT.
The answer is value=1043.66 unit=kWh
